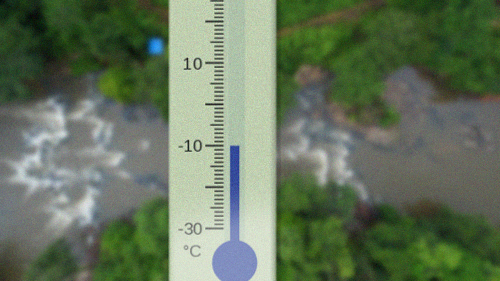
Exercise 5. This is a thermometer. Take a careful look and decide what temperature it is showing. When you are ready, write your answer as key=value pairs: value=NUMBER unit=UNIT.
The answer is value=-10 unit=°C
